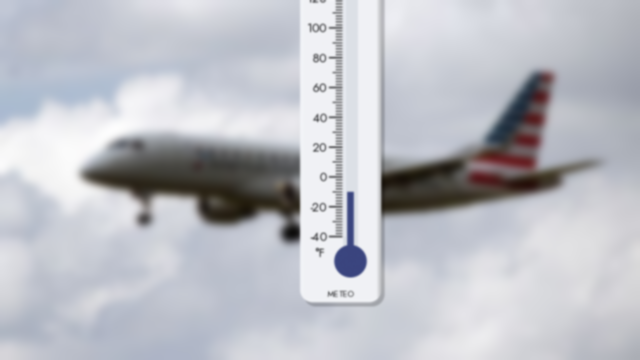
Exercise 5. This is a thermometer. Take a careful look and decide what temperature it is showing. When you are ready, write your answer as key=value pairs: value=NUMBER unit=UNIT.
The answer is value=-10 unit=°F
